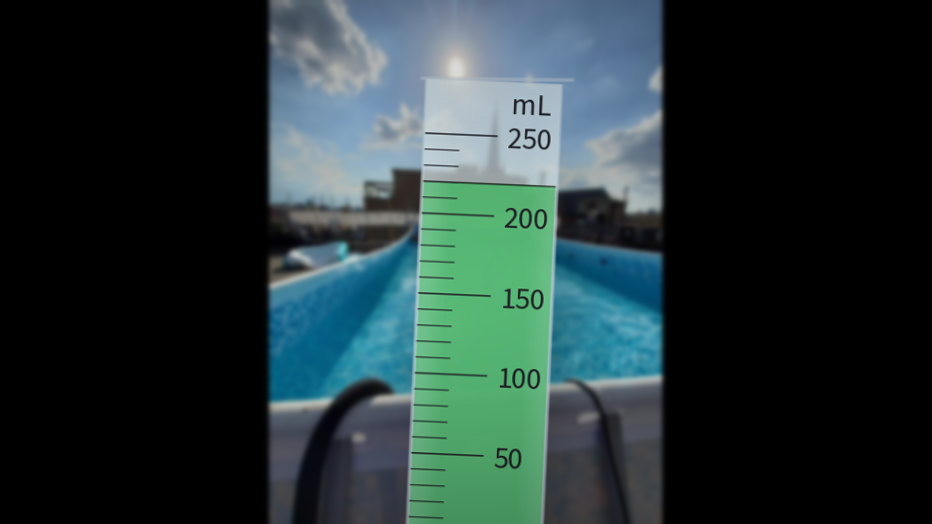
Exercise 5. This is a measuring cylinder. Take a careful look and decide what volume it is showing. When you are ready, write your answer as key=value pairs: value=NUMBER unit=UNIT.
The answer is value=220 unit=mL
